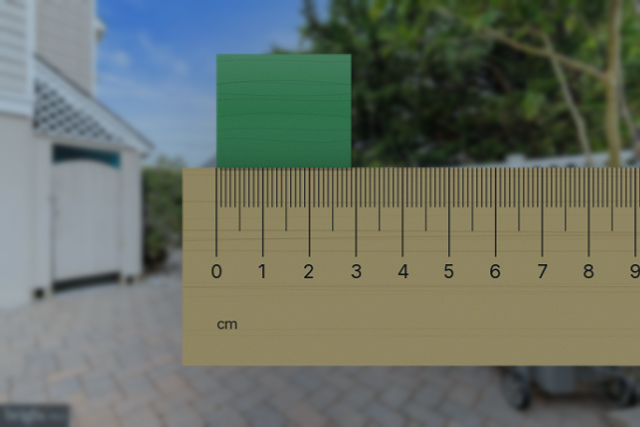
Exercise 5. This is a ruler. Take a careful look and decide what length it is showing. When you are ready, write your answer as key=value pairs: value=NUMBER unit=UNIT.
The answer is value=2.9 unit=cm
